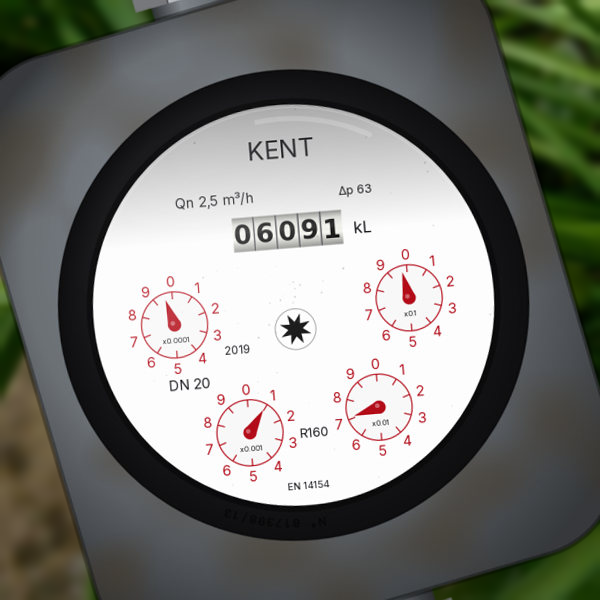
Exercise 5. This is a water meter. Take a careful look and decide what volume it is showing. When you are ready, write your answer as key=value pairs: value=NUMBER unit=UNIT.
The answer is value=6090.9709 unit=kL
